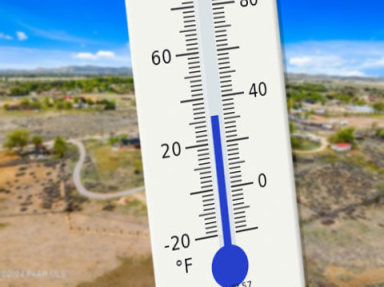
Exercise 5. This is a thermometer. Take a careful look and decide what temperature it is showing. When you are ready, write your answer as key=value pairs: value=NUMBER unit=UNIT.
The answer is value=32 unit=°F
